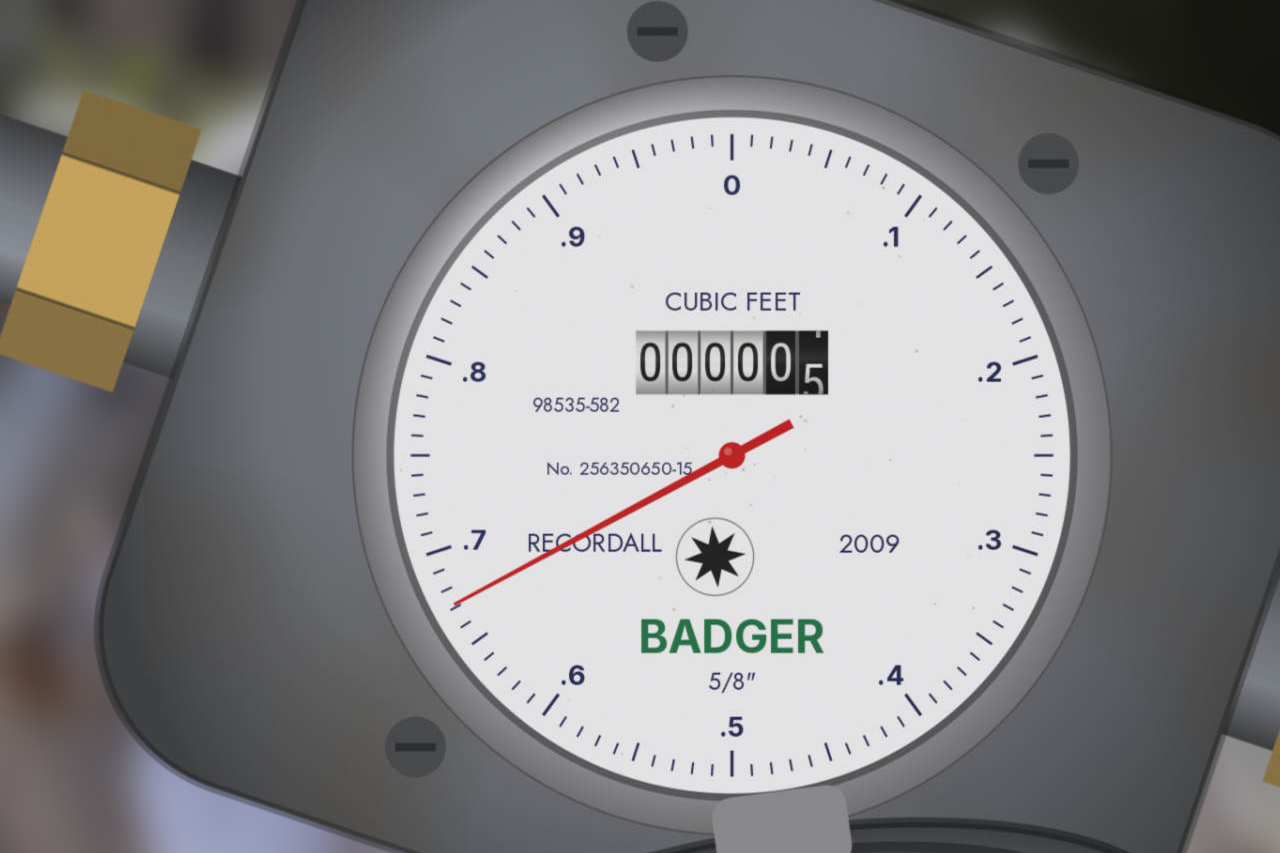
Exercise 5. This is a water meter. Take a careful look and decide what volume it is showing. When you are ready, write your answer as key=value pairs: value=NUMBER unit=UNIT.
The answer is value=4.67 unit=ft³
